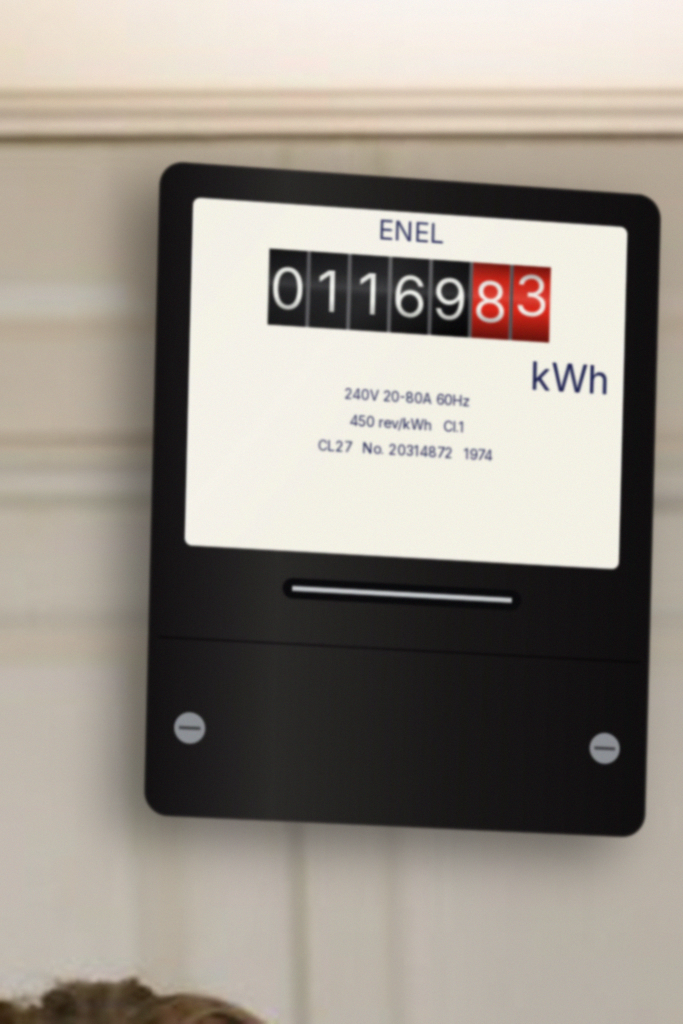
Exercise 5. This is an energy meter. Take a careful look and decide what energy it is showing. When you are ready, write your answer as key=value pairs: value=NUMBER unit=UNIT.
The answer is value=1169.83 unit=kWh
